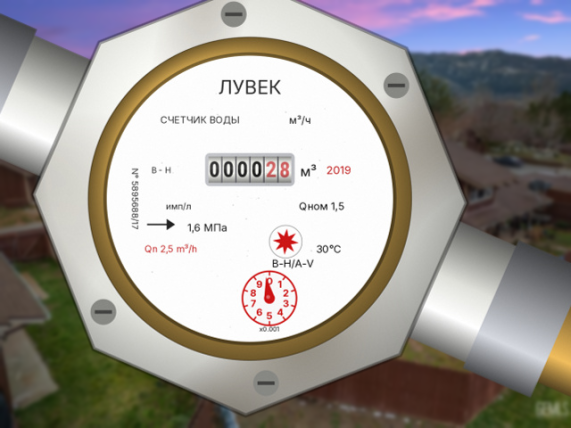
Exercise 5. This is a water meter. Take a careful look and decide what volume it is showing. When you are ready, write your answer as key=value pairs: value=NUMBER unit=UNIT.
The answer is value=0.279 unit=m³
